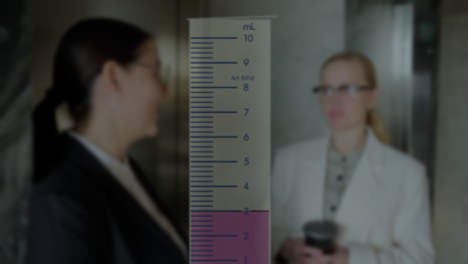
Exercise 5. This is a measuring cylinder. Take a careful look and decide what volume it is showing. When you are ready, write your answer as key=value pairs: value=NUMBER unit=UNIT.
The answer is value=3 unit=mL
